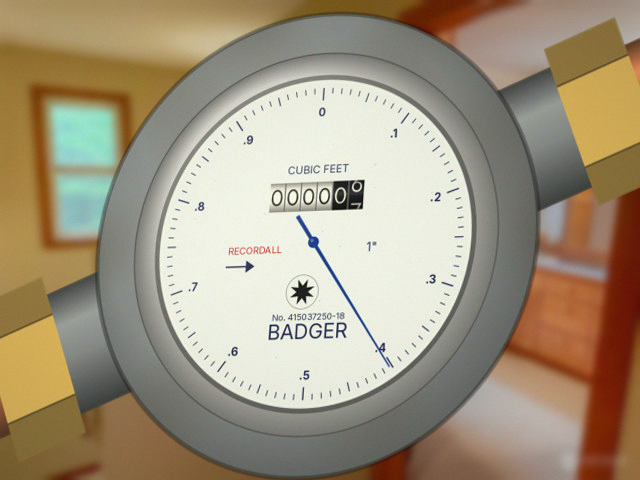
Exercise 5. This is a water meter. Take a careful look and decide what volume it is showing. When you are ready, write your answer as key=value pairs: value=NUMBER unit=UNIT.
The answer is value=6.40 unit=ft³
